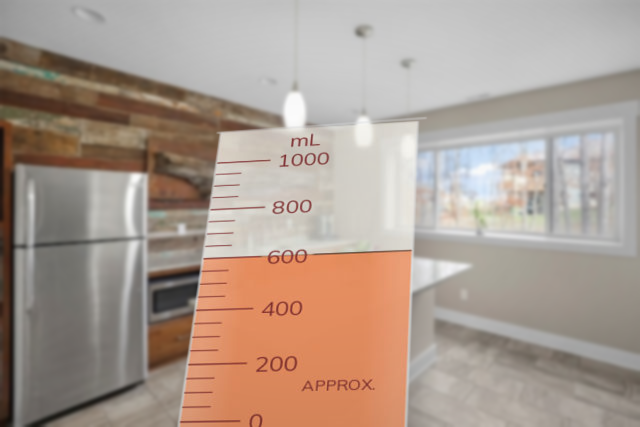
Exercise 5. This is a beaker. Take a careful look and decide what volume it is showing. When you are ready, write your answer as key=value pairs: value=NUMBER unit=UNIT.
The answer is value=600 unit=mL
